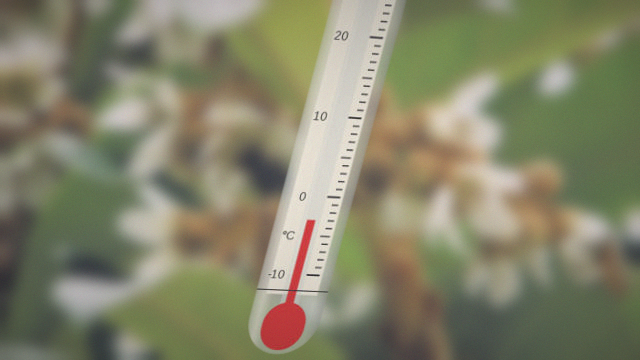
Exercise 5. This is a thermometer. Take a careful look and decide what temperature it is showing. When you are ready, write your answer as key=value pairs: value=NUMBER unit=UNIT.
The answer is value=-3 unit=°C
